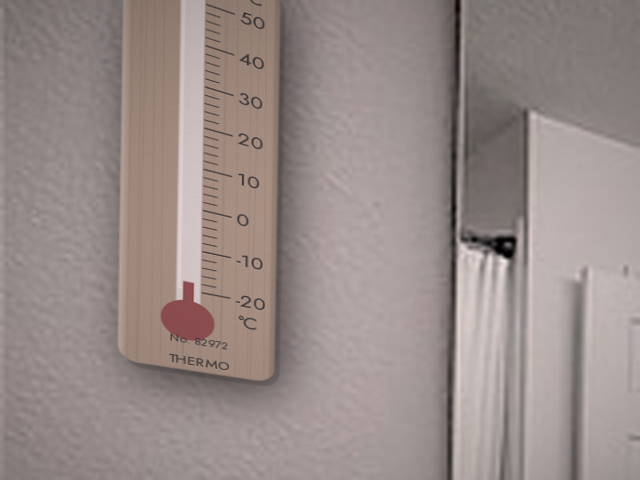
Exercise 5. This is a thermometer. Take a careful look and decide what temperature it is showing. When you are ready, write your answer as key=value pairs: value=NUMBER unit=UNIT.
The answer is value=-18 unit=°C
